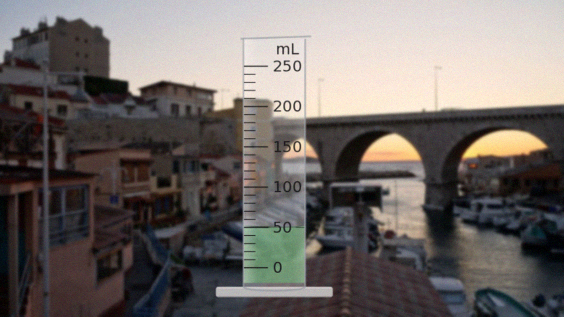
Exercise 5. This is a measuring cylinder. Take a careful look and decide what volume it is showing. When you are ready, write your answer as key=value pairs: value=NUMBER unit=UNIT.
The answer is value=50 unit=mL
